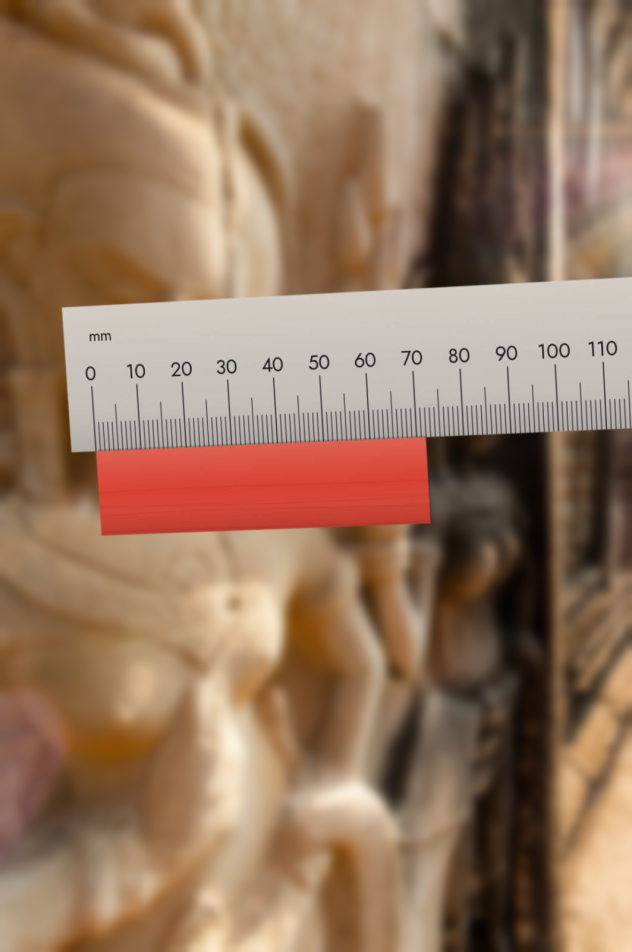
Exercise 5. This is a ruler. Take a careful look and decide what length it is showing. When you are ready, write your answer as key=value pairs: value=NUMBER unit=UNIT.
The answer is value=72 unit=mm
